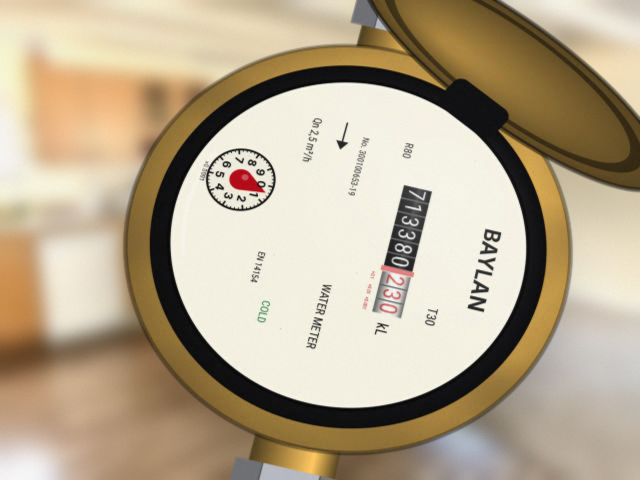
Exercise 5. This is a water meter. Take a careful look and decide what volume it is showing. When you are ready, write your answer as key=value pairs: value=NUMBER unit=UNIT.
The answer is value=713380.2300 unit=kL
